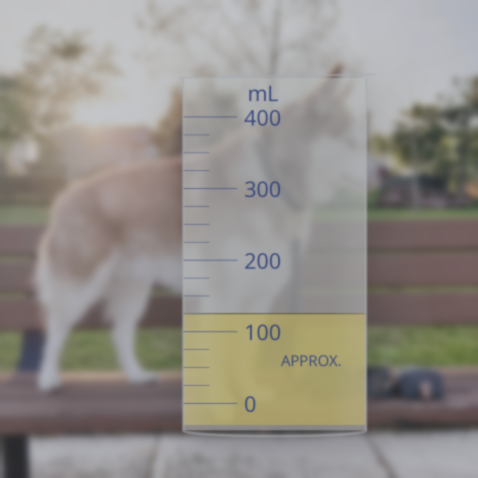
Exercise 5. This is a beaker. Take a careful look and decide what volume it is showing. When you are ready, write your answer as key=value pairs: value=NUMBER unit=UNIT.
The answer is value=125 unit=mL
